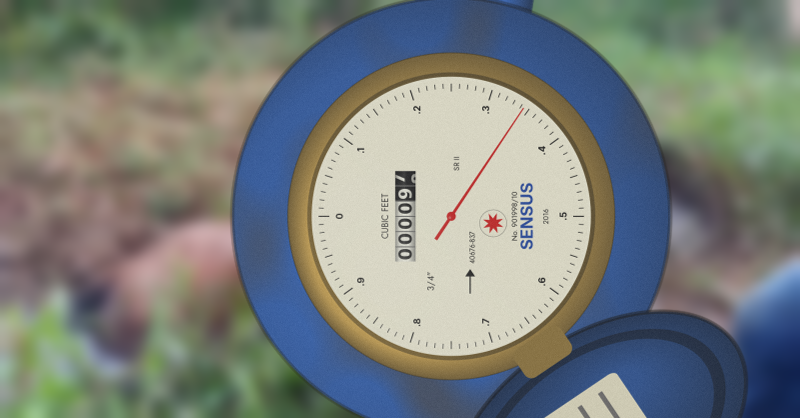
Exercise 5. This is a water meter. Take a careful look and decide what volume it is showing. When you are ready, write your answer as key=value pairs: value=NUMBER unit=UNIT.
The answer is value=97.34 unit=ft³
